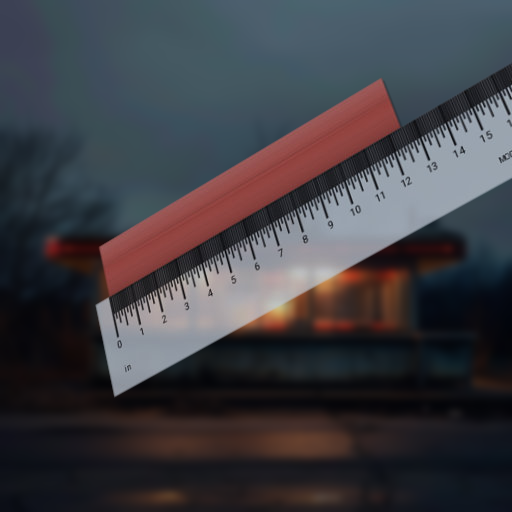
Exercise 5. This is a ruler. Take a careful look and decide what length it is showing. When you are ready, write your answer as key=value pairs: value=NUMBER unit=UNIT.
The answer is value=12.5 unit=in
